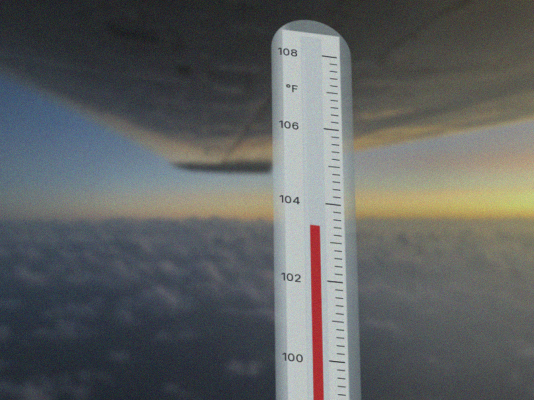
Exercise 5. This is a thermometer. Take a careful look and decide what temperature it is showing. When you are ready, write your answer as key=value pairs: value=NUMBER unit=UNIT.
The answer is value=103.4 unit=°F
